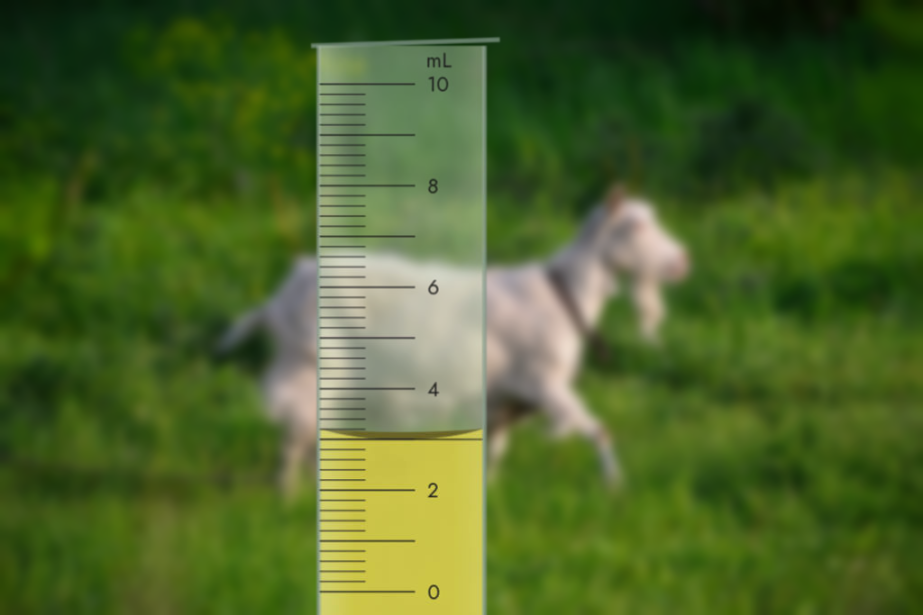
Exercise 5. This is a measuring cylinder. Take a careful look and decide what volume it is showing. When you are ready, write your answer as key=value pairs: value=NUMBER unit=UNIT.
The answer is value=3 unit=mL
